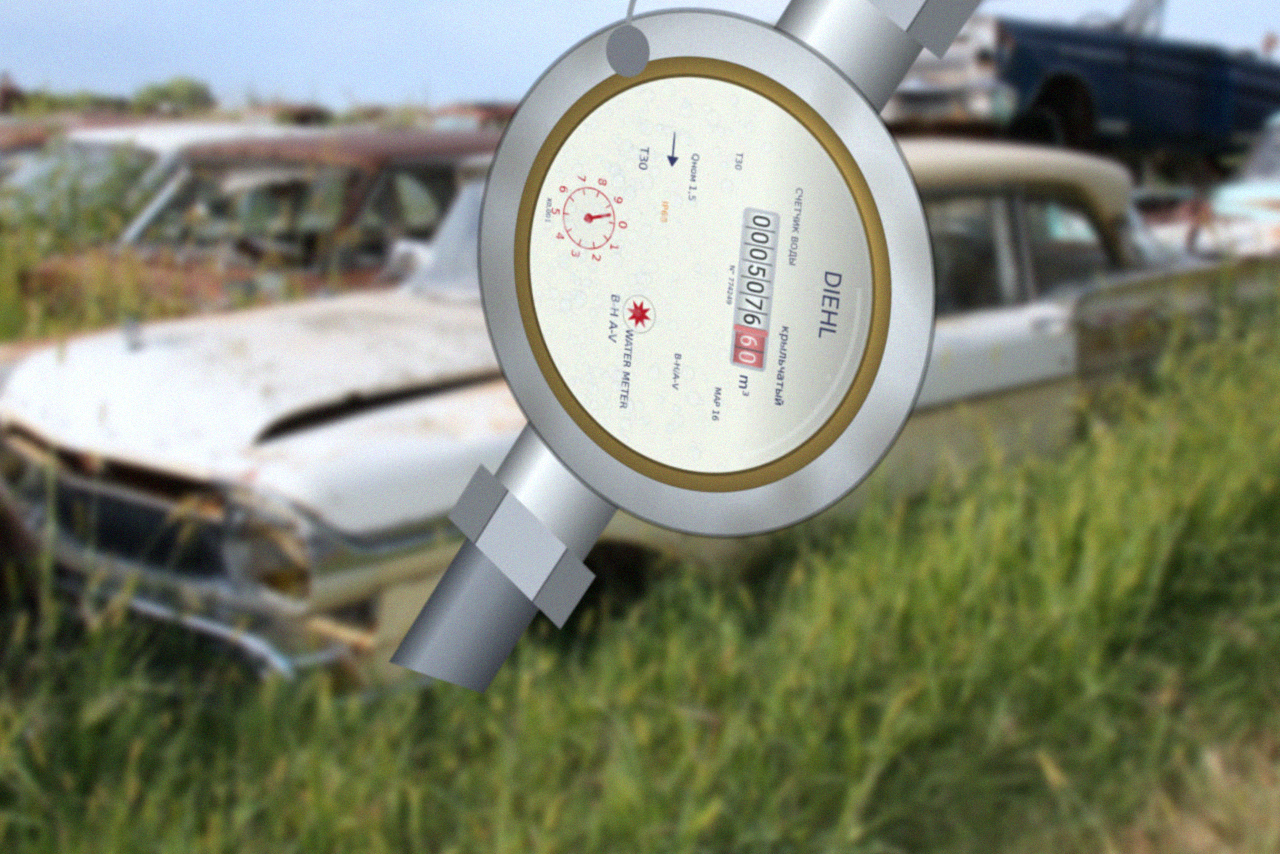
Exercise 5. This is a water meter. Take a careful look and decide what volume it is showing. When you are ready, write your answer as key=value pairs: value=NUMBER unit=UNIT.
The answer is value=5076.599 unit=m³
